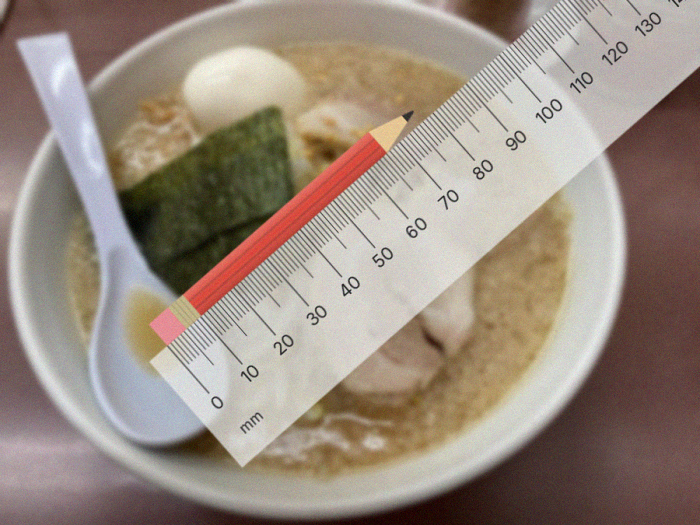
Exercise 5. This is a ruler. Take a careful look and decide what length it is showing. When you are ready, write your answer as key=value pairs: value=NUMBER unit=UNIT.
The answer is value=77 unit=mm
